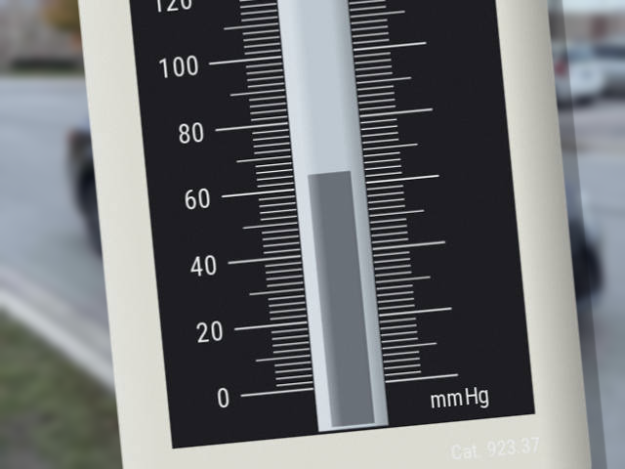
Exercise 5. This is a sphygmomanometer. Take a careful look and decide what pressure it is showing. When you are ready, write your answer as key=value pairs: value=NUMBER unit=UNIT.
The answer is value=64 unit=mmHg
